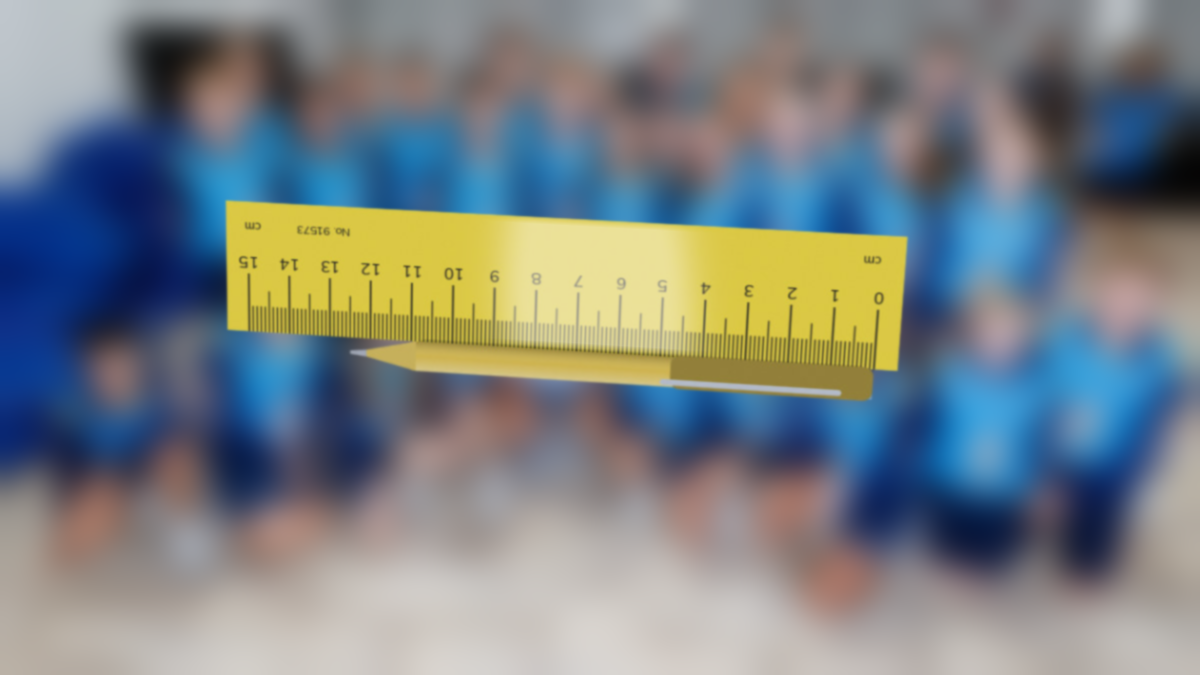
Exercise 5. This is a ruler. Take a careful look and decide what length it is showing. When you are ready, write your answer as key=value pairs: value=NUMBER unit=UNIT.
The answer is value=12.5 unit=cm
